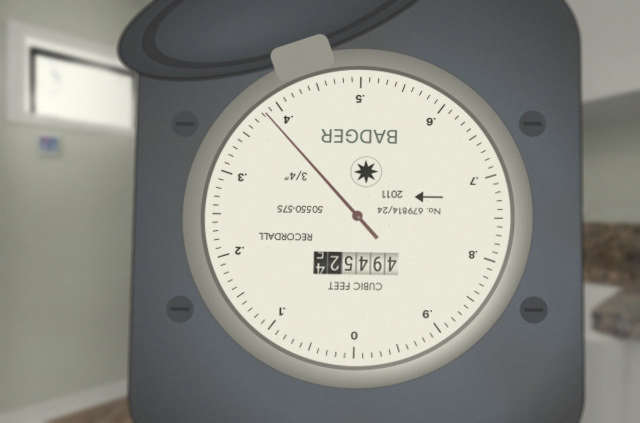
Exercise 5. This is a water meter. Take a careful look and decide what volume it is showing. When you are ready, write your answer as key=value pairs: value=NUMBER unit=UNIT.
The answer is value=494524.38 unit=ft³
